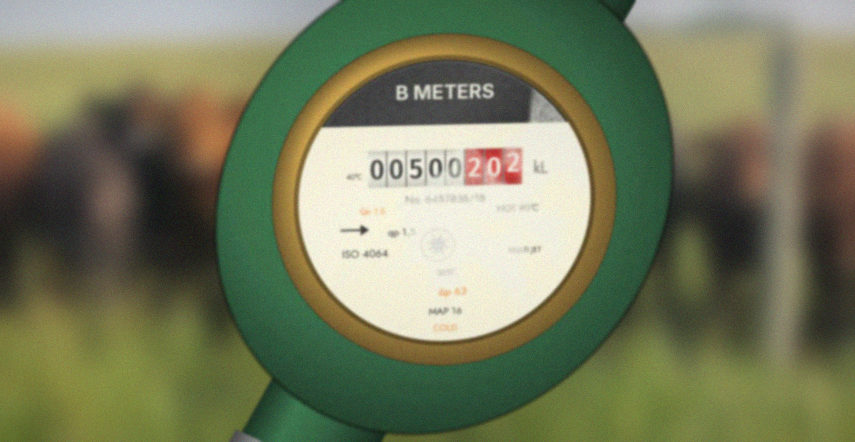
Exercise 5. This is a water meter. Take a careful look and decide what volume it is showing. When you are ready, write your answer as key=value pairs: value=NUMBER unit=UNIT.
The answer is value=500.202 unit=kL
